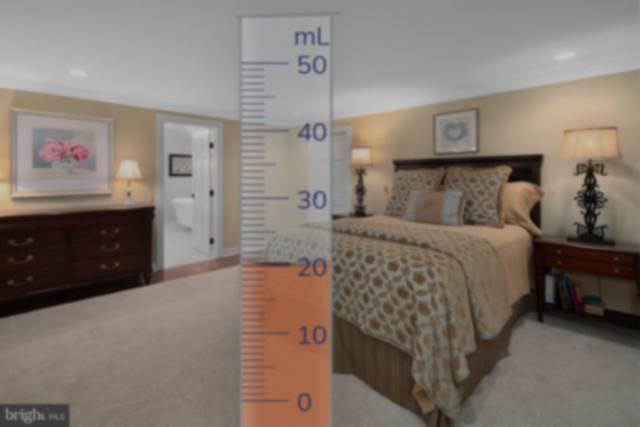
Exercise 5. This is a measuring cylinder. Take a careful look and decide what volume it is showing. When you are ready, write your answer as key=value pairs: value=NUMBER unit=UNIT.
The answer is value=20 unit=mL
